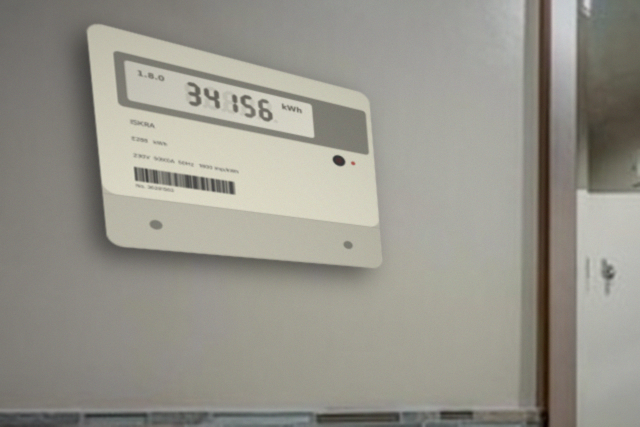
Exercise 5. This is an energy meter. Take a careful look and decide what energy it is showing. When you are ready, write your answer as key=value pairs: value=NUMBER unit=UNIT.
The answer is value=34156 unit=kWh
